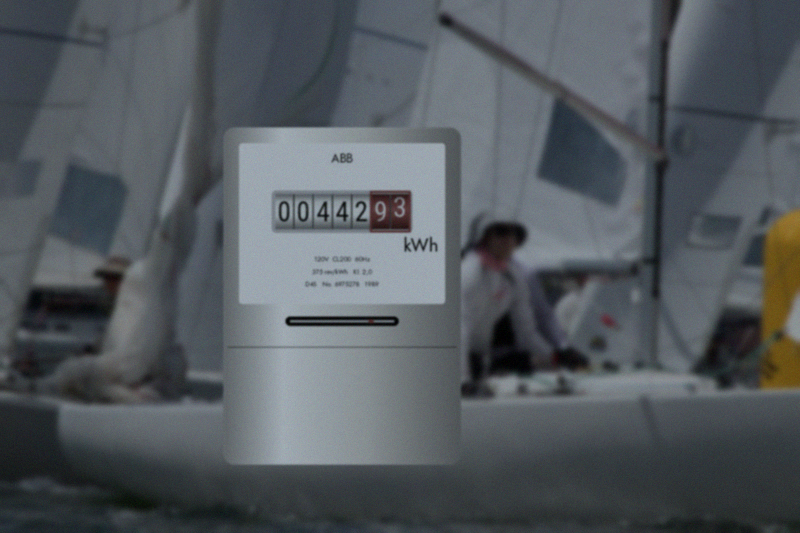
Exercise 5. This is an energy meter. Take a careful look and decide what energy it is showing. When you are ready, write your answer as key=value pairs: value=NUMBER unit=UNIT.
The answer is value=442.93 unit=kWh
